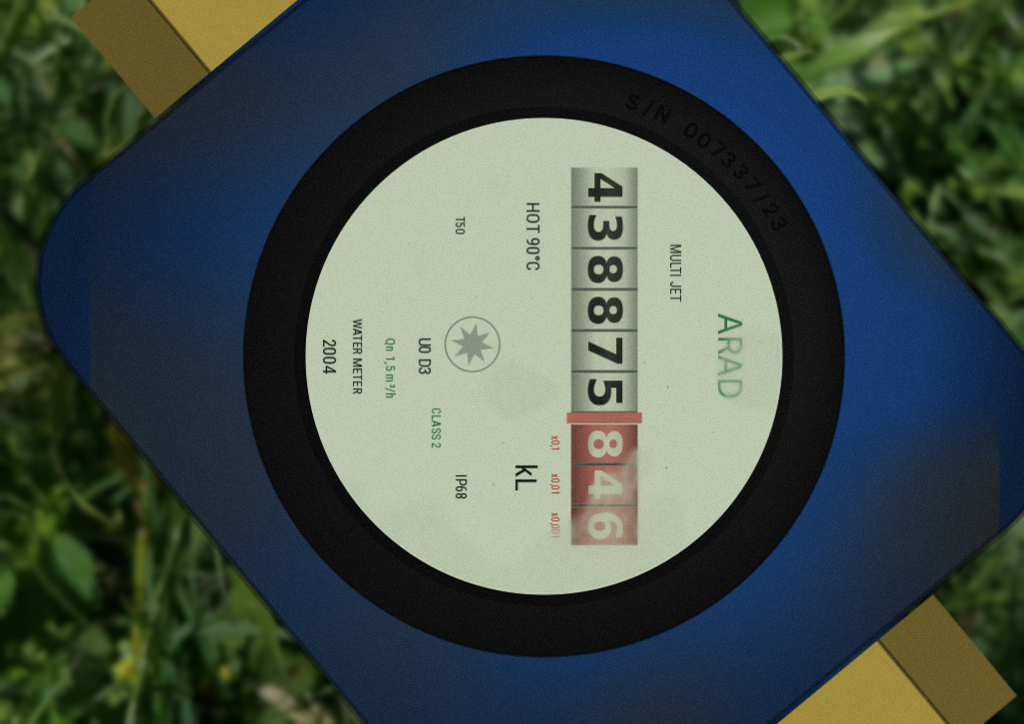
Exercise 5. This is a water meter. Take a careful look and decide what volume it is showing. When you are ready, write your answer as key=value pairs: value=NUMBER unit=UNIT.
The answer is value=438875.846 unit=kL
